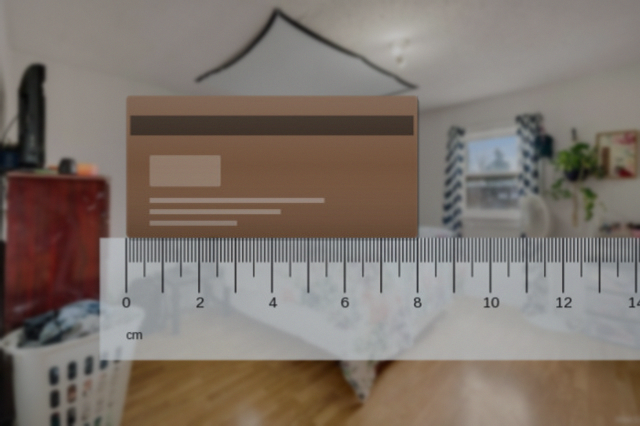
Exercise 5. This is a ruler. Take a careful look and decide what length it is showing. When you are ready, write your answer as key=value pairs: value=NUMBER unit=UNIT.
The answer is value=8 unit=cm
